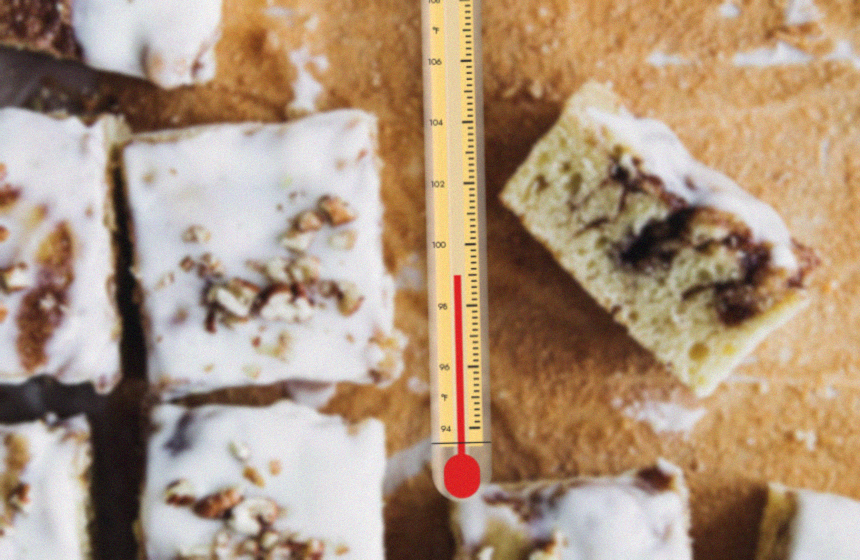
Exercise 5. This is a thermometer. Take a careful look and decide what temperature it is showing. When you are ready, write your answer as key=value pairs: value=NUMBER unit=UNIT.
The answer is value=99 unit=°F
